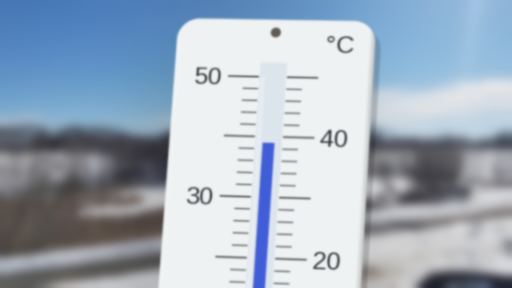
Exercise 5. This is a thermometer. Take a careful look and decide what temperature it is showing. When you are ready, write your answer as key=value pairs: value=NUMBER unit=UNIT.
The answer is value=39 unit=°C
